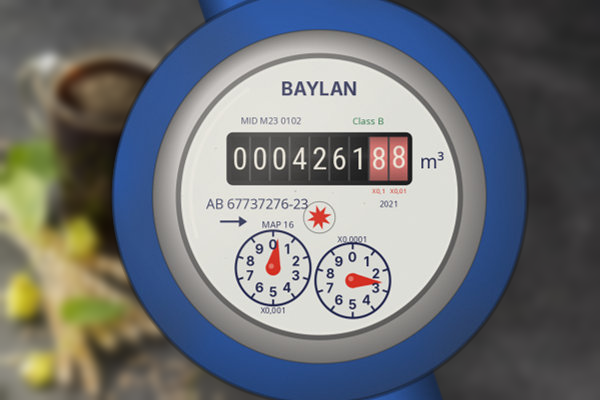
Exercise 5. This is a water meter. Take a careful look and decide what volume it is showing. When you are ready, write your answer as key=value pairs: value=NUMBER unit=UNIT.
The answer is value=4261.8802 unit=m³
